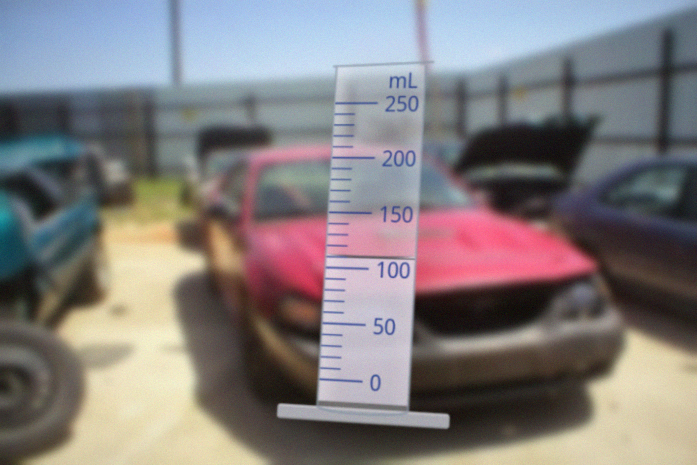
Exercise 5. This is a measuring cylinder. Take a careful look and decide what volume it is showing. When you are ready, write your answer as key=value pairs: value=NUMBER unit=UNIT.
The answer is value=110 unit=mL
